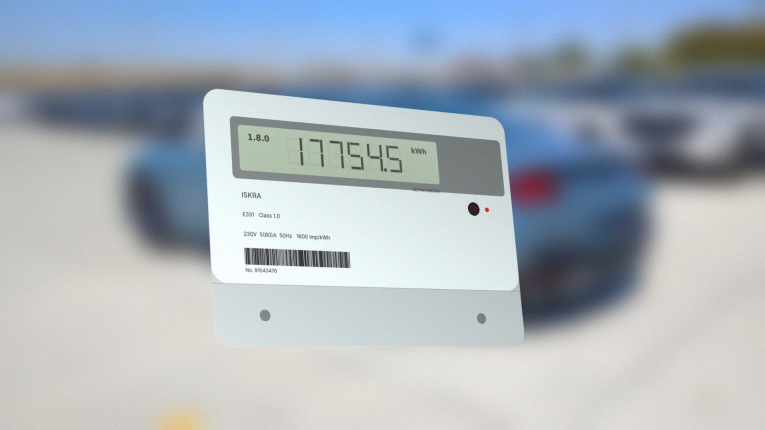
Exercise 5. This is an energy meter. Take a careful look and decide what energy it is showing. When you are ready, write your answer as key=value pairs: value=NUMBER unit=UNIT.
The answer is value=17754.5 unit=kWh
